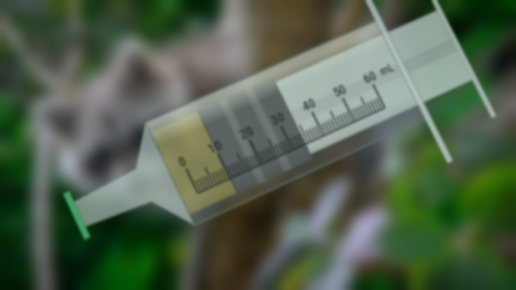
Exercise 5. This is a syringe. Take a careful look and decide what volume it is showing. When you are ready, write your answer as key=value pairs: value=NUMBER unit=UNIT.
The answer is value=10 unit=mL
